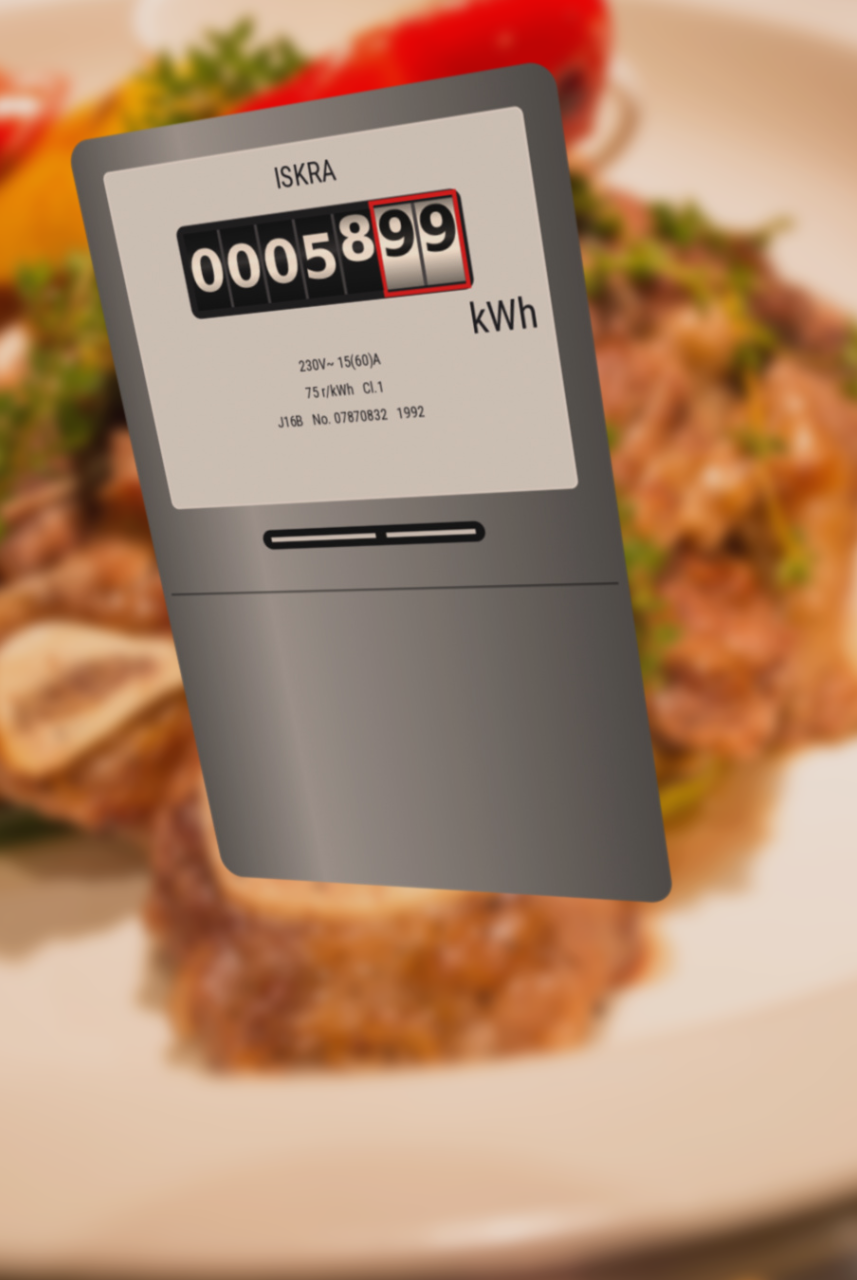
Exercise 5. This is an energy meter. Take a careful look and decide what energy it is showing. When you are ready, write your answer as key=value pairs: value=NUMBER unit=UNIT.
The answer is value=58.99 unit=kWh
